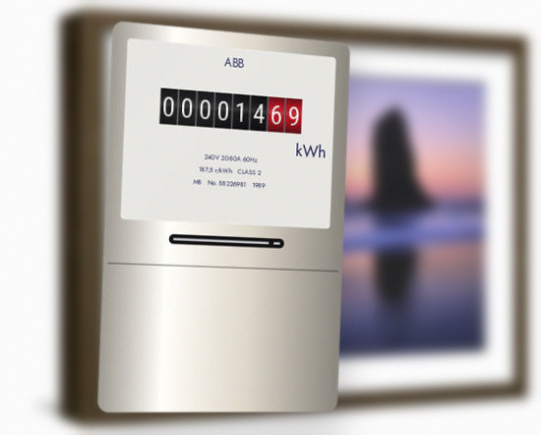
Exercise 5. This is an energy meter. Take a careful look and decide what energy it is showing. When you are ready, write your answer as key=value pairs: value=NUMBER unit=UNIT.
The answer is value=14.69 unit=kWh
